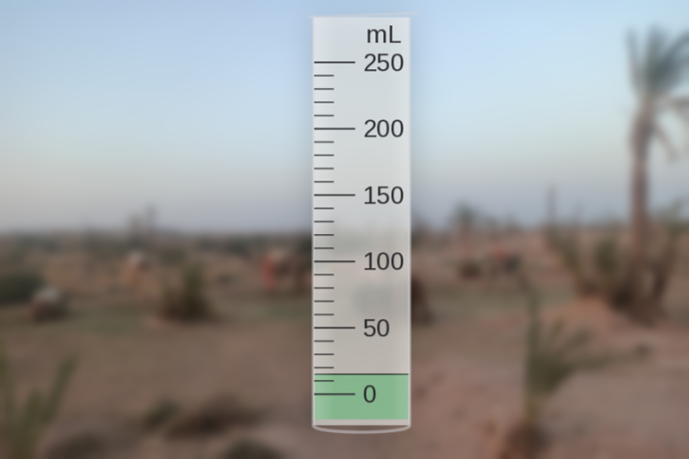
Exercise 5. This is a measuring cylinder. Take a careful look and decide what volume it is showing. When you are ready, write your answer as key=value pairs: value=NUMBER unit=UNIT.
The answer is value=15 unit=mL
